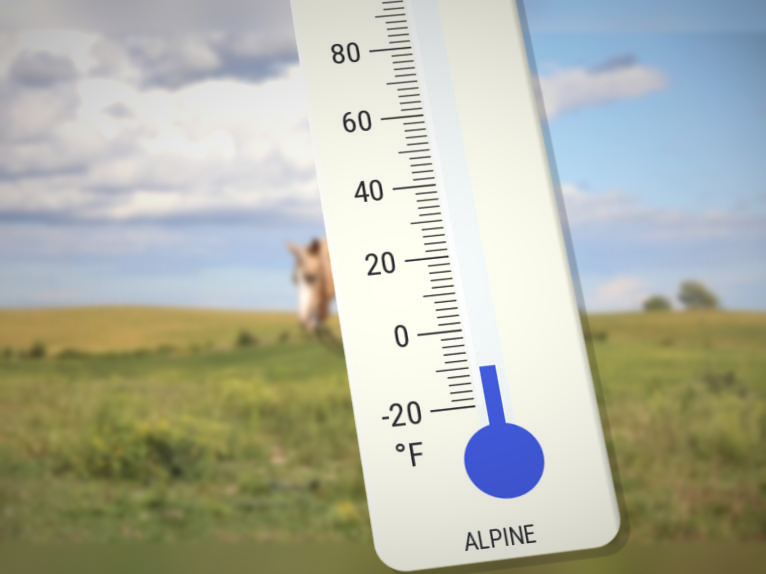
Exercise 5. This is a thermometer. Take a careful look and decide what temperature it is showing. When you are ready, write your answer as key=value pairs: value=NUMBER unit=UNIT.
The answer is value=-10 unit=°F
